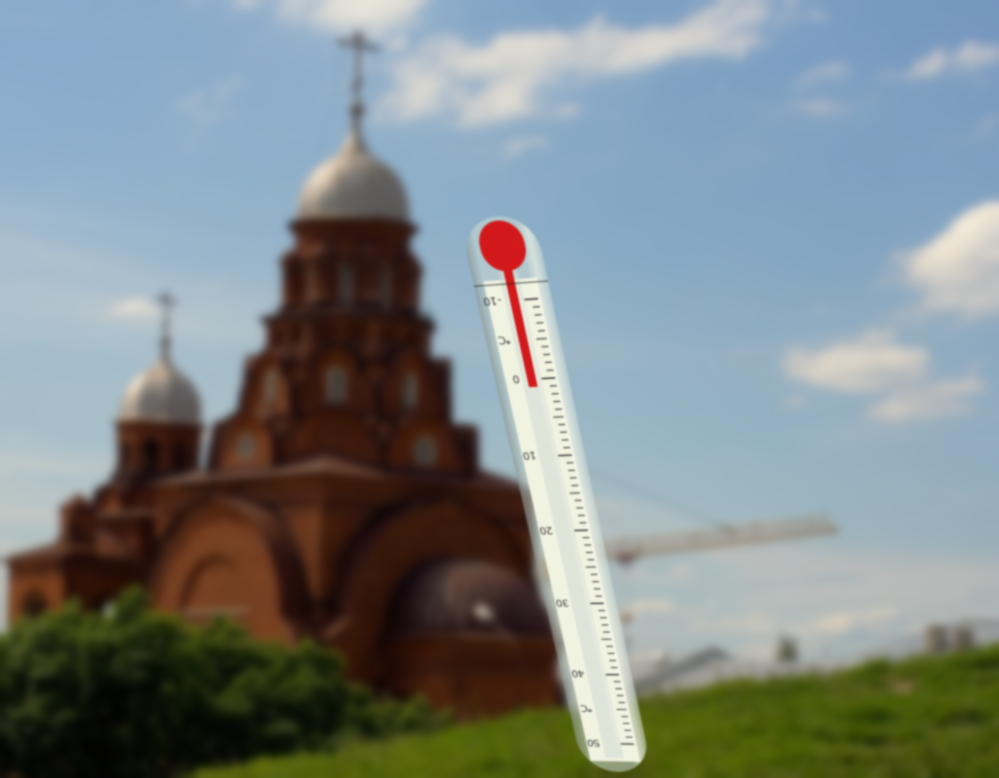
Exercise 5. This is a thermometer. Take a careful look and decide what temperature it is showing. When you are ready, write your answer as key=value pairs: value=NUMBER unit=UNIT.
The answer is value=1 unit=°C
